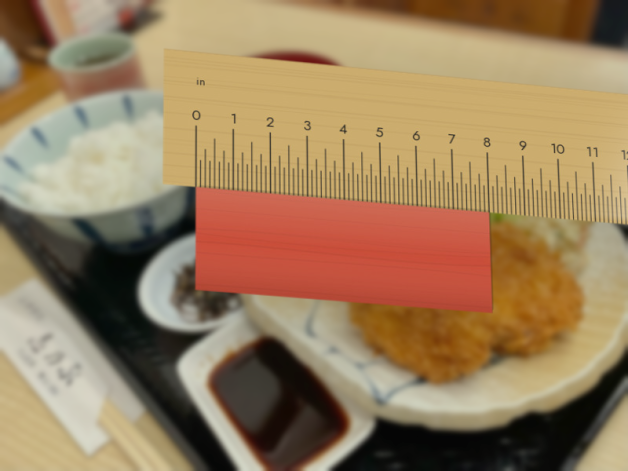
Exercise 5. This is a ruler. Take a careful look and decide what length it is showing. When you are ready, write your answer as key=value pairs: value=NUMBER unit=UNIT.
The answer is value=8 unit=in
